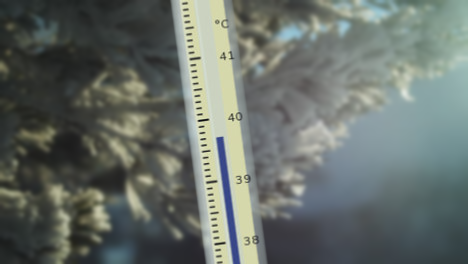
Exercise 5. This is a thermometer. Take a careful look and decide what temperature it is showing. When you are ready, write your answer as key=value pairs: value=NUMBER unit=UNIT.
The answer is value=39.7 unit=°C
